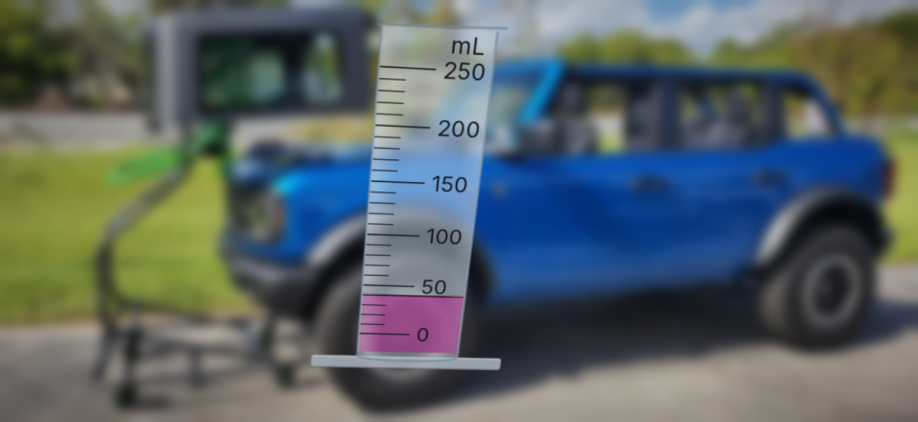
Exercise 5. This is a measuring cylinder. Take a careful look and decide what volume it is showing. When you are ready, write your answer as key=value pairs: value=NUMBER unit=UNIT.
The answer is value=40 unit=mL
